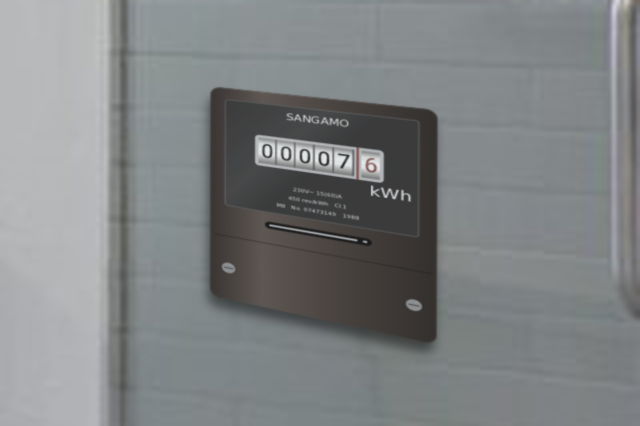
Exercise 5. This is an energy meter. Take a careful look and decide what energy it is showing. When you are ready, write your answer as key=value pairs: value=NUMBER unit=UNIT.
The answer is value=7.6 unit=kWh
